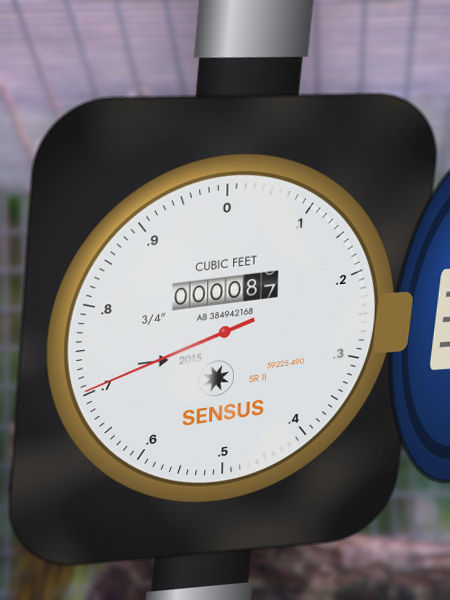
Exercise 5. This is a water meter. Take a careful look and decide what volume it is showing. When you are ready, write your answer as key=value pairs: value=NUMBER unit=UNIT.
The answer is value=86.70 unit=ft³
